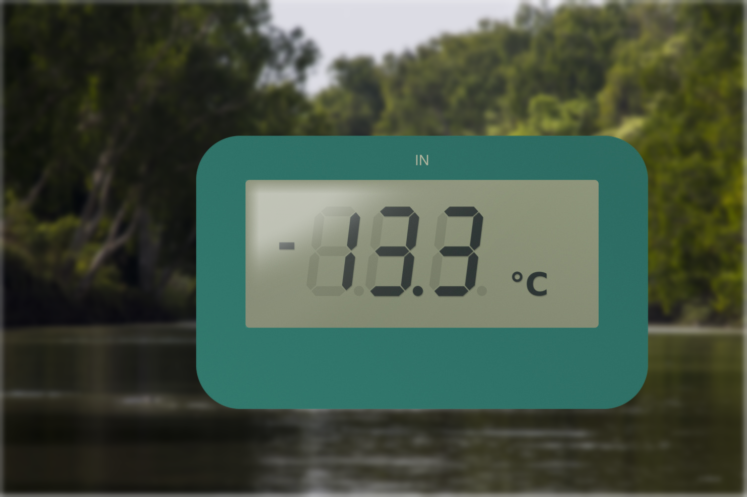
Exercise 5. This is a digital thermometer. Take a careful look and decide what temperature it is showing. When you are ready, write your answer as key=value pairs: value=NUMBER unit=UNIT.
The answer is value=-13.3 unit=°C
